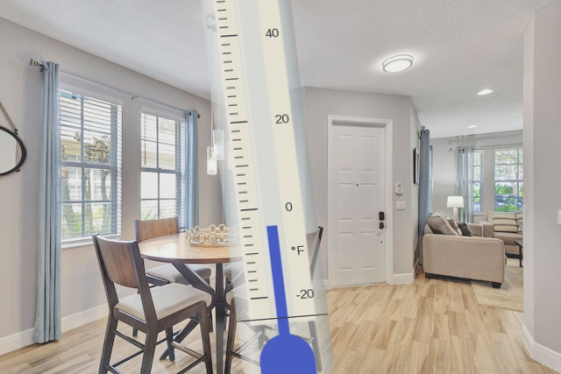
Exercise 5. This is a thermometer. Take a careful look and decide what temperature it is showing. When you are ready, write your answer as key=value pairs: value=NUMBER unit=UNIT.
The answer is value=-4 unit=°F
